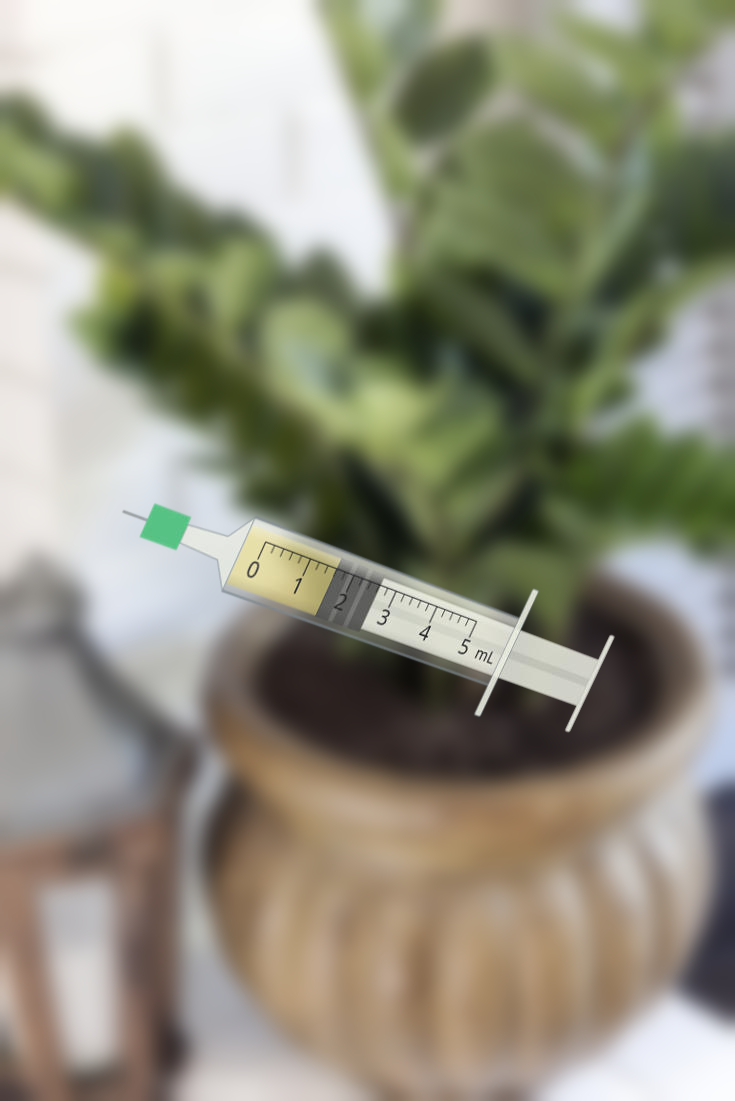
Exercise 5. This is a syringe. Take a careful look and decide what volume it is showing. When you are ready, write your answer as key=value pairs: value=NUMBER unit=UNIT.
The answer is value=1.6 unit=mL
